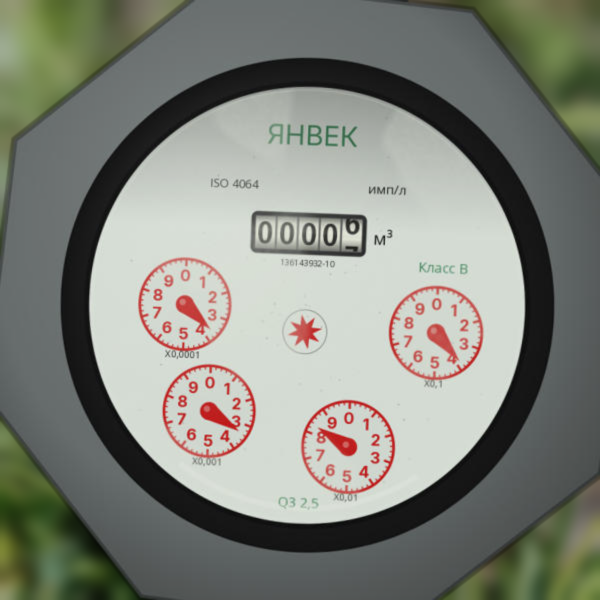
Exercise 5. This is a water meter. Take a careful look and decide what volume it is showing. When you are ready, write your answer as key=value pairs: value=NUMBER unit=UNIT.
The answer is value=6.3833 unit=m³
